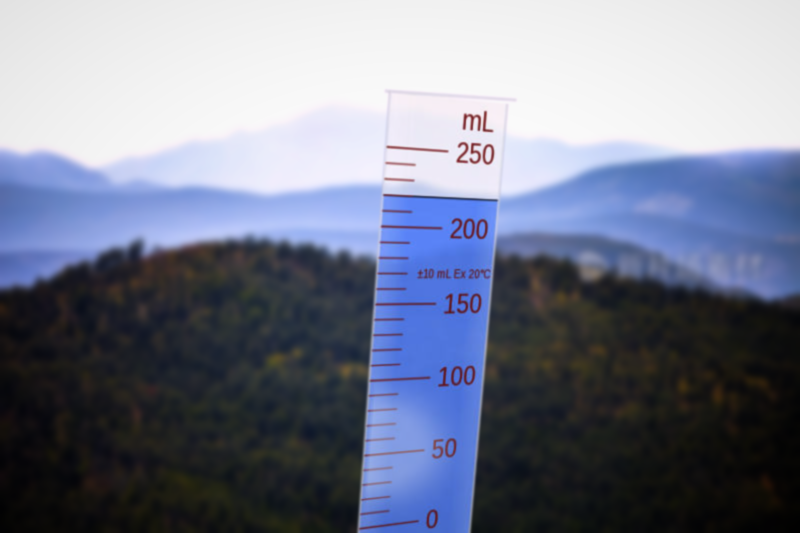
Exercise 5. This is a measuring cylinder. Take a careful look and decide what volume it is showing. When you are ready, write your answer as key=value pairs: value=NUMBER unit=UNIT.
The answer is value=220 unit=mL
